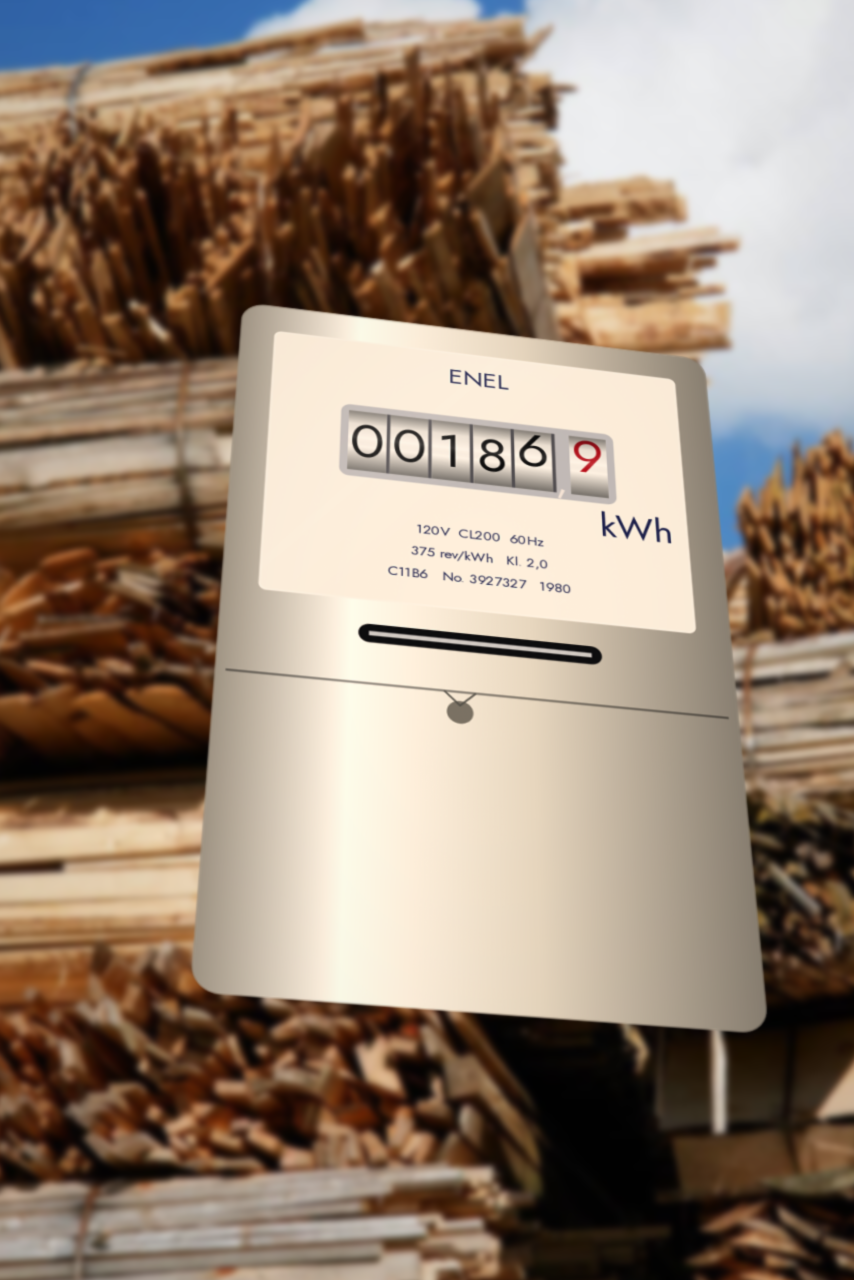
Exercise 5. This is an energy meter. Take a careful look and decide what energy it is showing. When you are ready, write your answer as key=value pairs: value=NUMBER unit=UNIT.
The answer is value=186.9 unit=kWh
